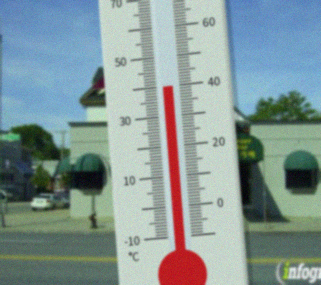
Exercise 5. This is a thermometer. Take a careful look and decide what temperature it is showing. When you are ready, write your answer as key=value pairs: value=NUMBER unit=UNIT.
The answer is value=40 unit=°C
